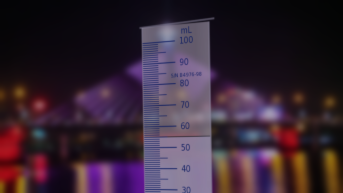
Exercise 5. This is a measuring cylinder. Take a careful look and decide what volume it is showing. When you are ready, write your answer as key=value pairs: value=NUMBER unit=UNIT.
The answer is value=55 unit=mL
